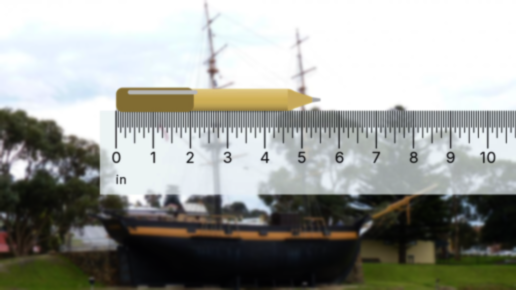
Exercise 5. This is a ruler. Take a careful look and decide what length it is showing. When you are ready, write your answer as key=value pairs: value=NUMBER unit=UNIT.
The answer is value=5.5 unit=in
